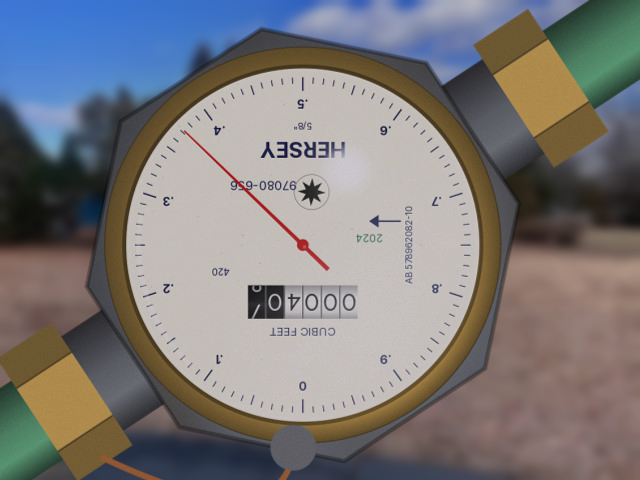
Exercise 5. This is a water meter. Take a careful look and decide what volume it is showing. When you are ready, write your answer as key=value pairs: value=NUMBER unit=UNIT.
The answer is value=407.37 unit=ft³
